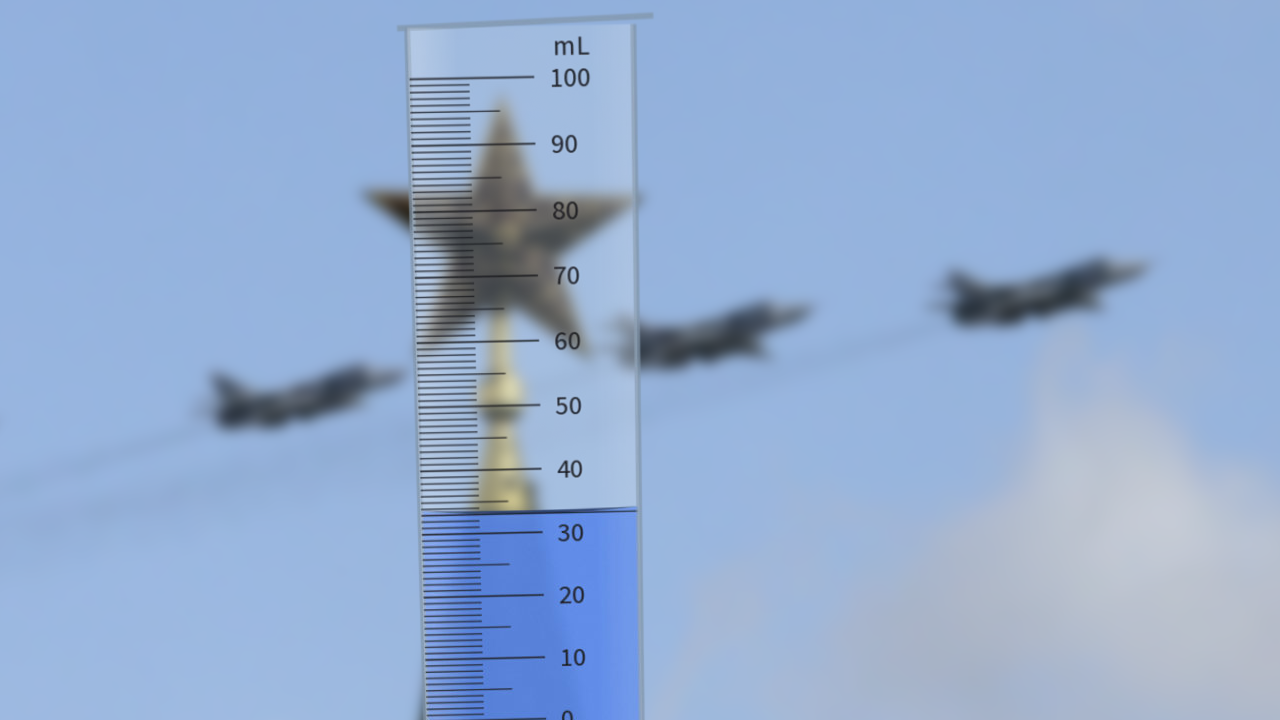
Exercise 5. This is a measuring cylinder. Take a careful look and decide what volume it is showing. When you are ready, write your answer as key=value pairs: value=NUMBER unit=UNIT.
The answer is value=33 unit=mL
